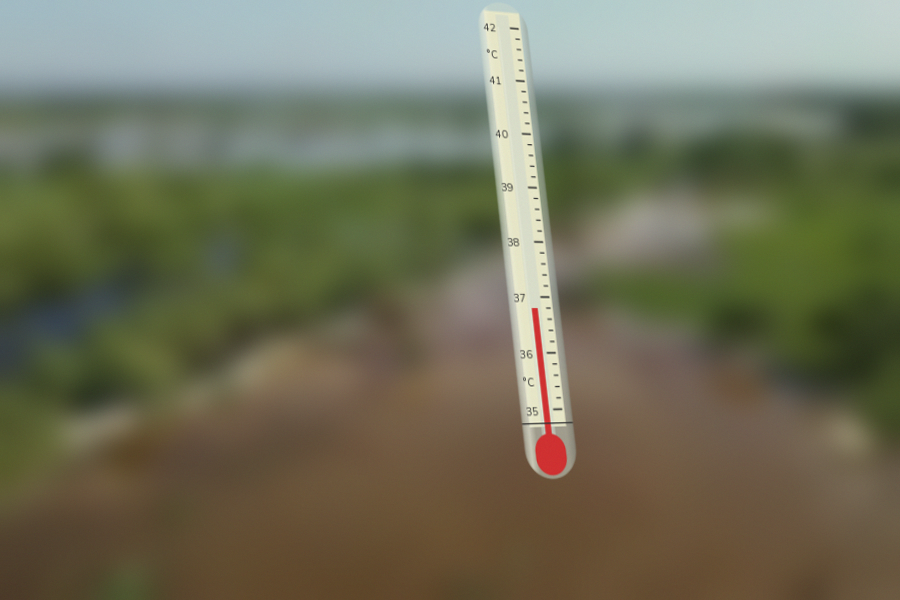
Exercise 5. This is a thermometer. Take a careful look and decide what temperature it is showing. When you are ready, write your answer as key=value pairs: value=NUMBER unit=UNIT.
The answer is value=36.8 unit=°C
